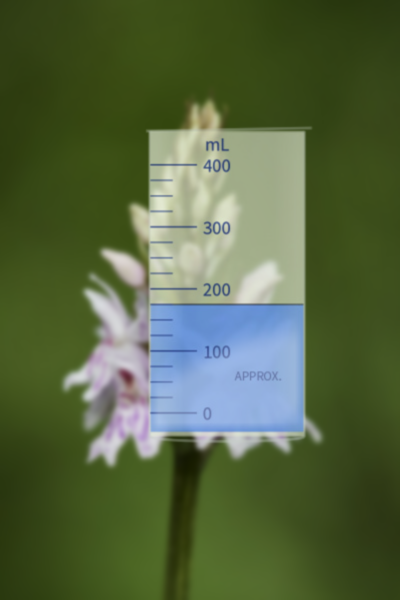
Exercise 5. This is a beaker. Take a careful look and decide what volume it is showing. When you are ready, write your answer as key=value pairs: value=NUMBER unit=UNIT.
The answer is value=175 unit=mL
